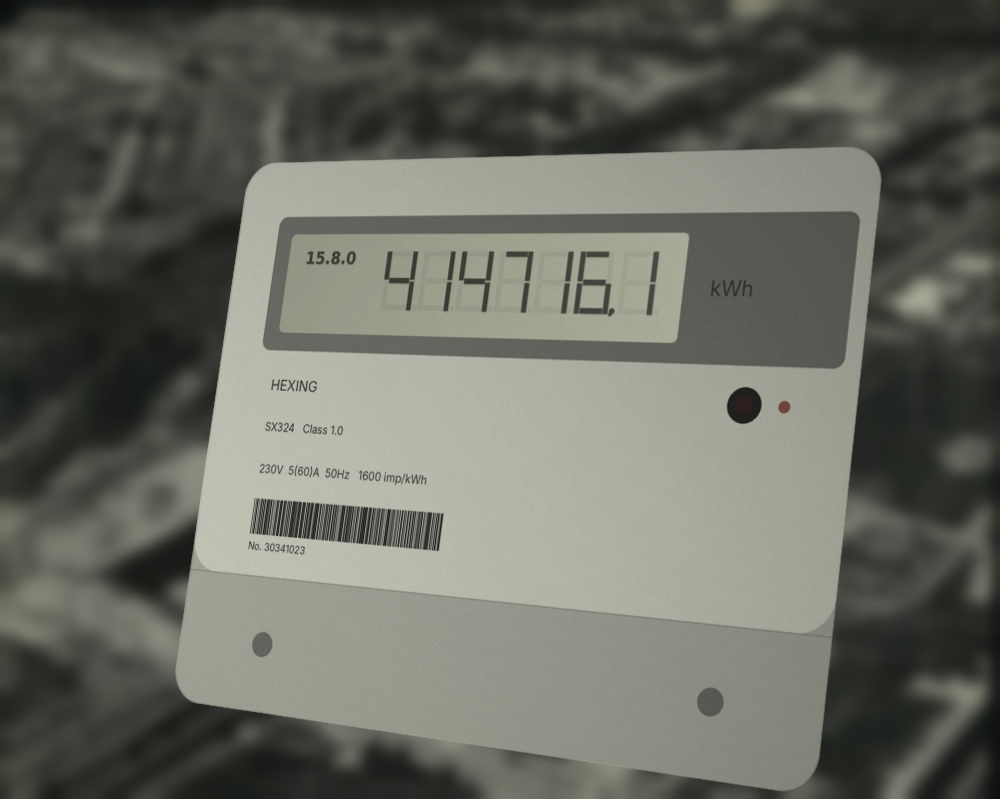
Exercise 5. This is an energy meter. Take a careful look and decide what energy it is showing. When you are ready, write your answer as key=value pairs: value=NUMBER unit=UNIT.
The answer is value=414716.1 unit=kWh
